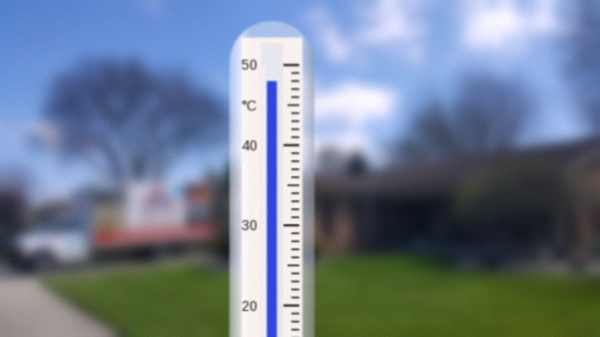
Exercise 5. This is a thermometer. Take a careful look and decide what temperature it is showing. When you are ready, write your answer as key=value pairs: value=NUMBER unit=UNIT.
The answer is value=48 unit=°C
